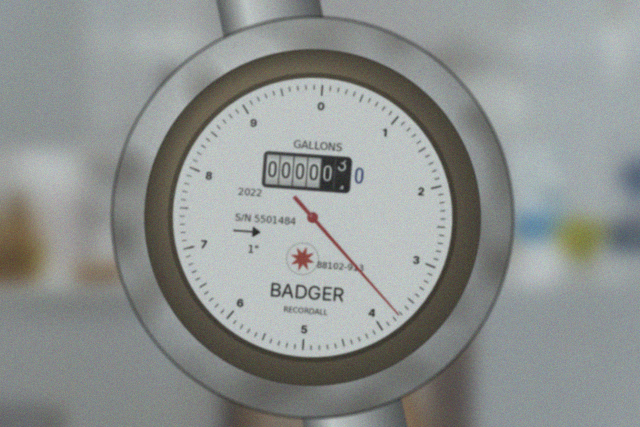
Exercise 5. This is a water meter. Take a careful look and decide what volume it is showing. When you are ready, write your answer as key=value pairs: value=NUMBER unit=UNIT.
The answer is value=33.7 unit=gal
